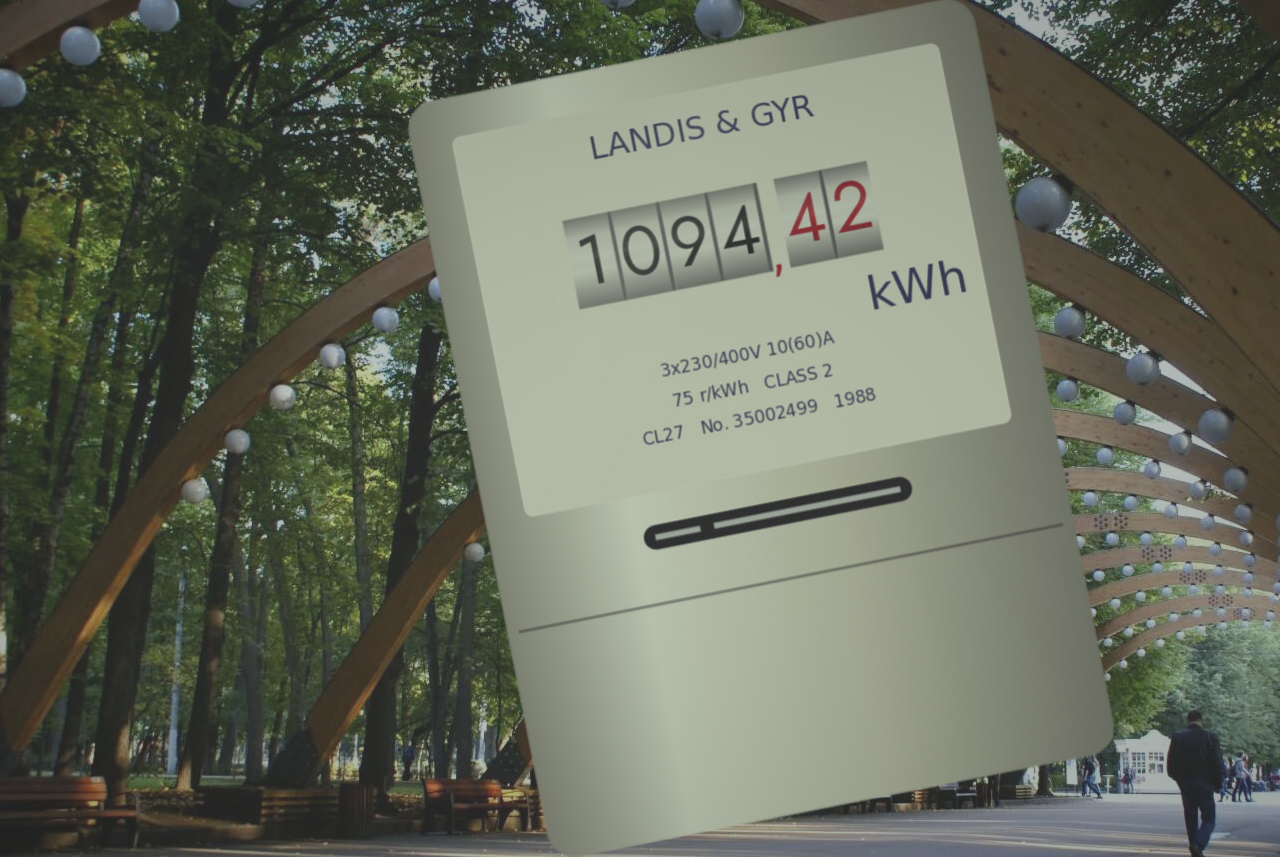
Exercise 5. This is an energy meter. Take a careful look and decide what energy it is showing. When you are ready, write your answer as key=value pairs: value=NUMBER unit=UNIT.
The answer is value=1094.42 unit=kWh
